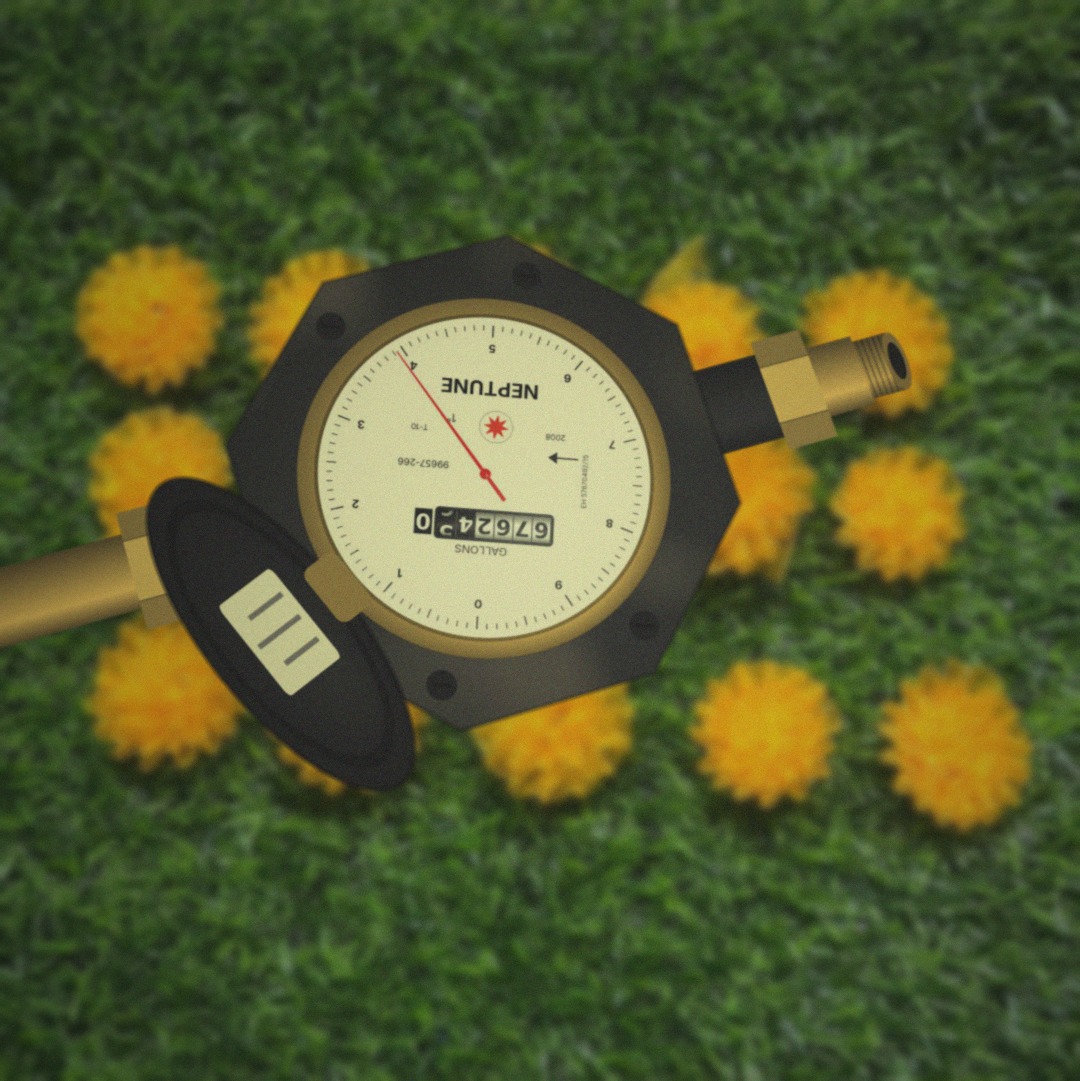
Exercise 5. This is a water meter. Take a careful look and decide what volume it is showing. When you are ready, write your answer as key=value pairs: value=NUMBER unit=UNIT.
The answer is value=6762453.9 unit=gal
